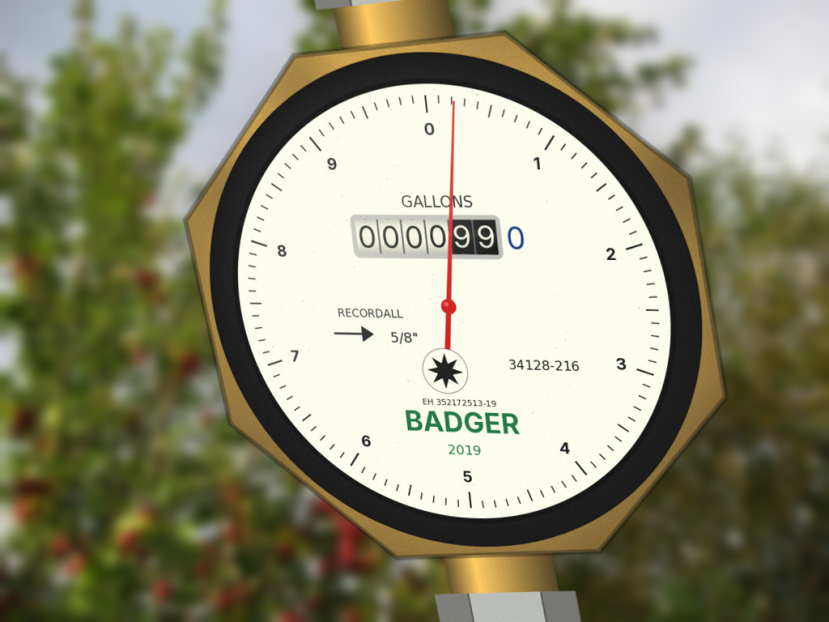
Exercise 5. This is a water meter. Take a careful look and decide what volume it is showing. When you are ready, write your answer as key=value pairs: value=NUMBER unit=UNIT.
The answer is value=990.2 unit=gal
